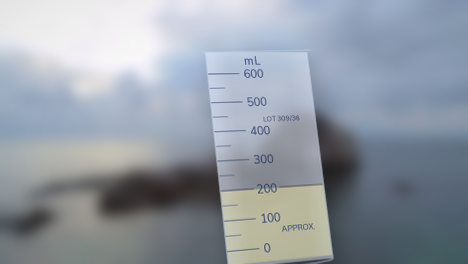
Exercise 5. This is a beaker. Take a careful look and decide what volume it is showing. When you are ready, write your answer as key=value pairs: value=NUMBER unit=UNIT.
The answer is value=200 unit=mL
